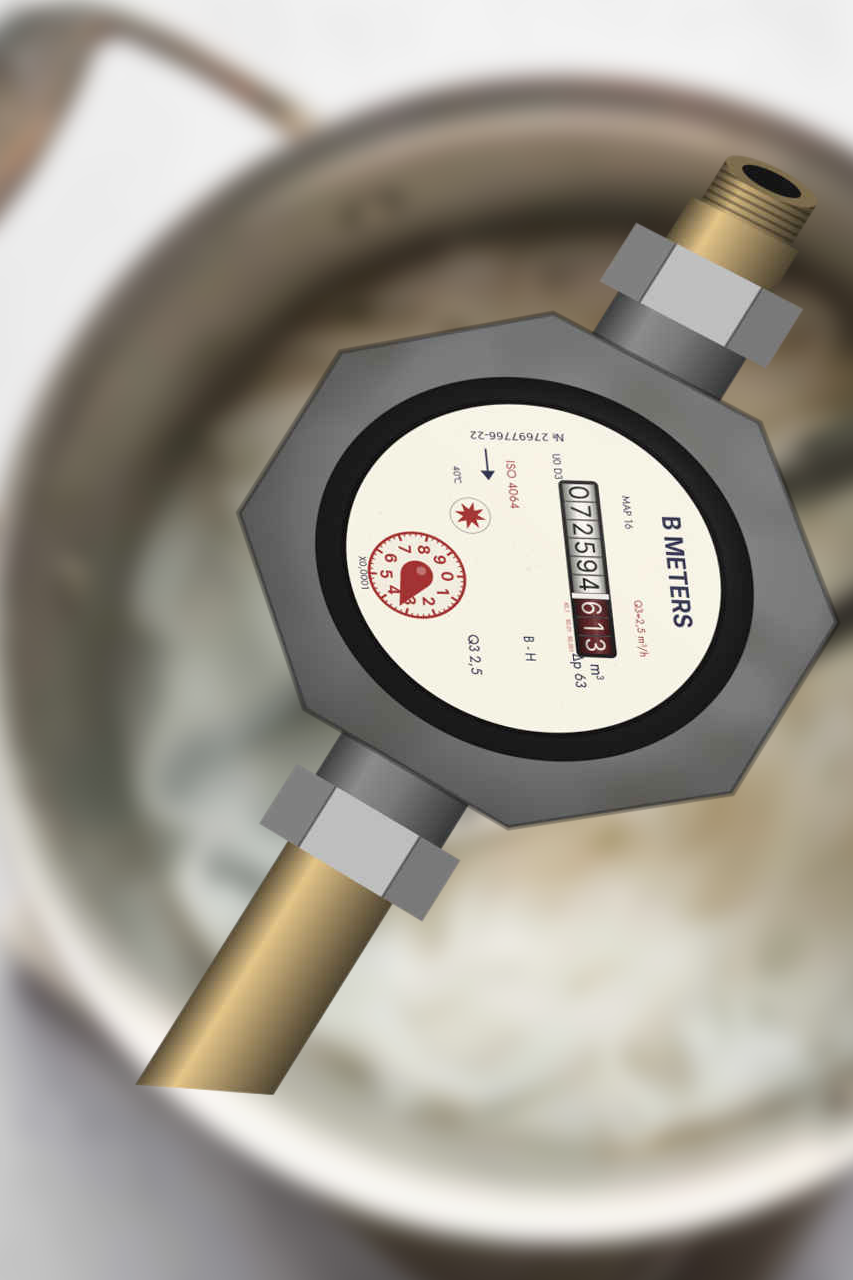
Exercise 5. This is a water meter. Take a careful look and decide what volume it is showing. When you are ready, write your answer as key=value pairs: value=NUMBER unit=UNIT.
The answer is value=72594.6133 unit=m³
